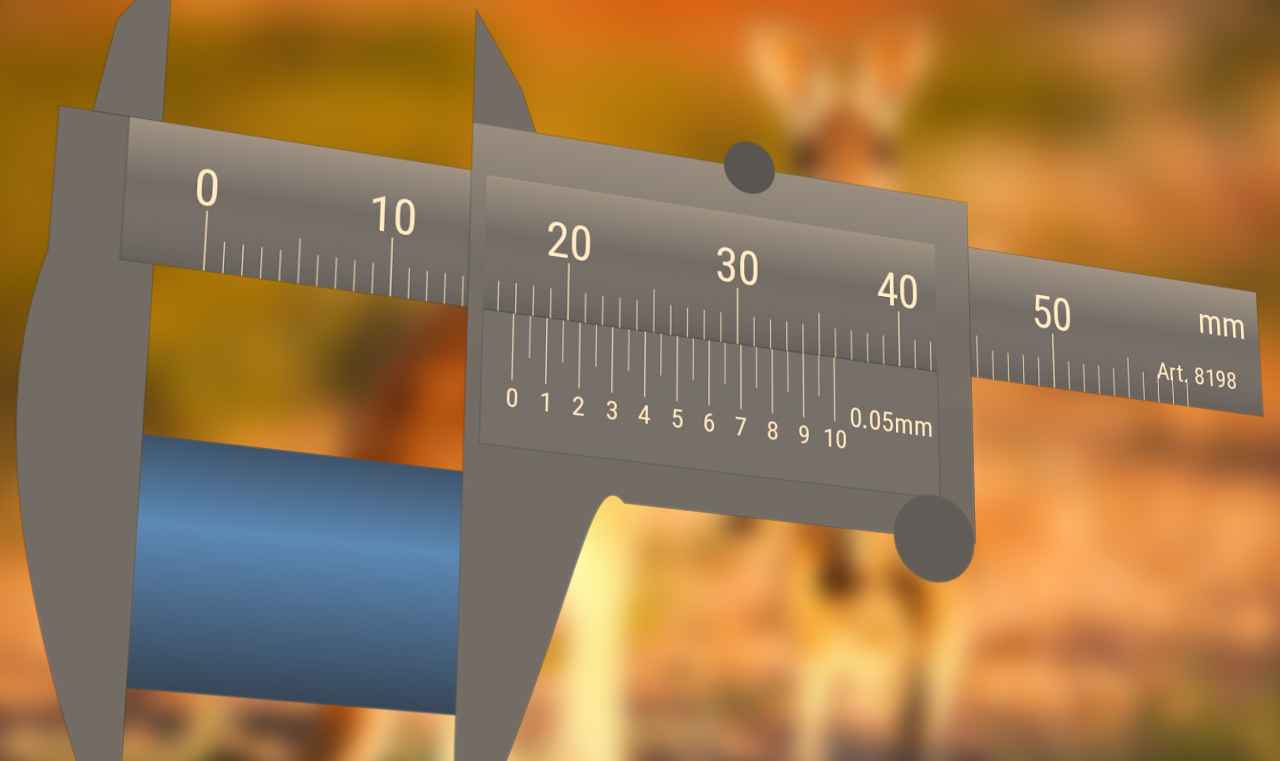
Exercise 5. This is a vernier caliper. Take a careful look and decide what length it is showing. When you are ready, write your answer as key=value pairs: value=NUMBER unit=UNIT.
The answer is value=16.9 unit=mm
